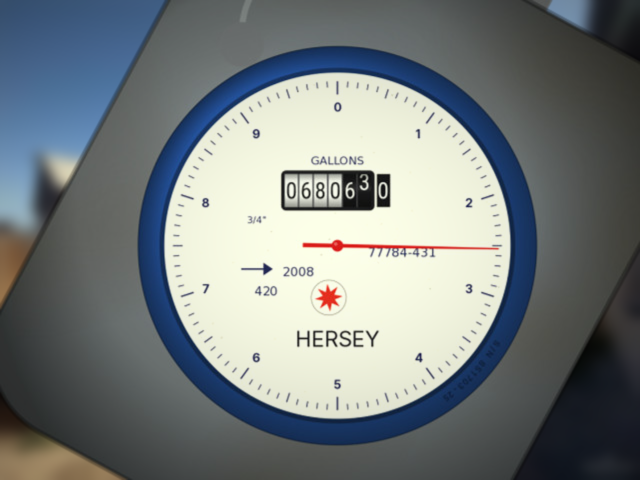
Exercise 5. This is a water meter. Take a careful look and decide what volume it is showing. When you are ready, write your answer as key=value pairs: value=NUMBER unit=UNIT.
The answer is value=680632.5 unit=gal
